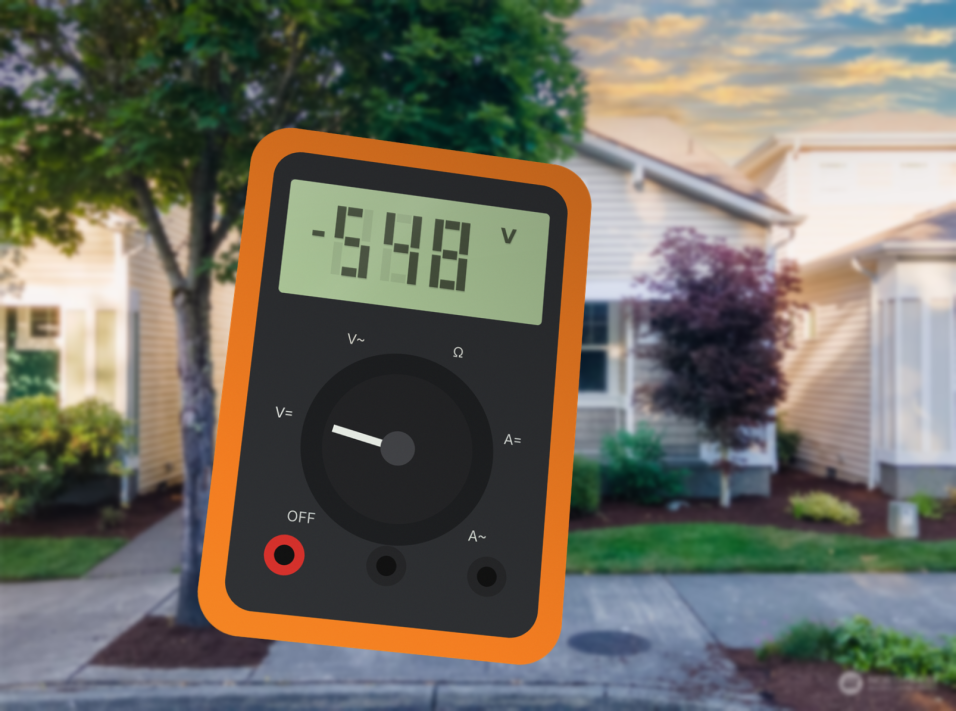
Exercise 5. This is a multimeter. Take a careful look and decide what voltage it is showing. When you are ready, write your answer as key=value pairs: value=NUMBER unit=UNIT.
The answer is value=-548 unit=V
